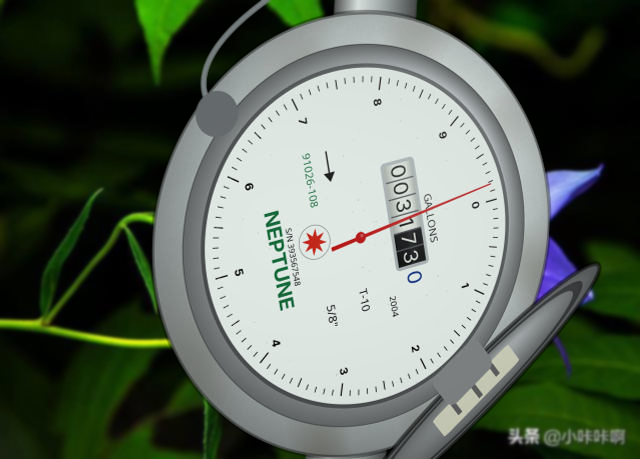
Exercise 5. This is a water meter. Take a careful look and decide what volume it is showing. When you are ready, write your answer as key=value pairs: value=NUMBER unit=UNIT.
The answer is value=31729.8 unit=gal
